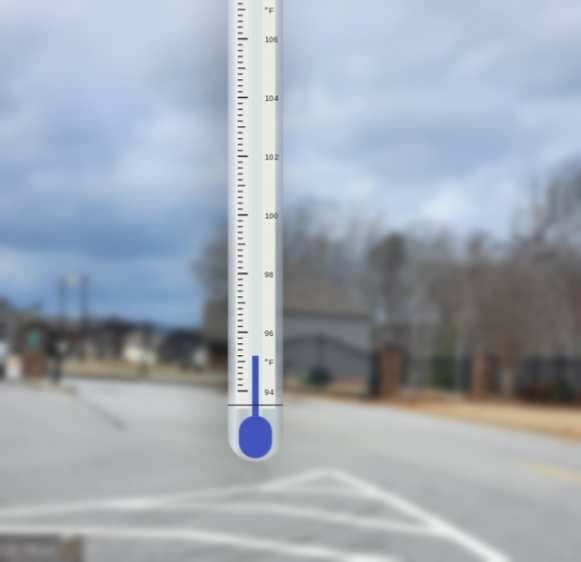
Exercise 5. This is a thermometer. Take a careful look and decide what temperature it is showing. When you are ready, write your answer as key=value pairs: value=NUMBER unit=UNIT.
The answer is value=95.2 unit=°F
